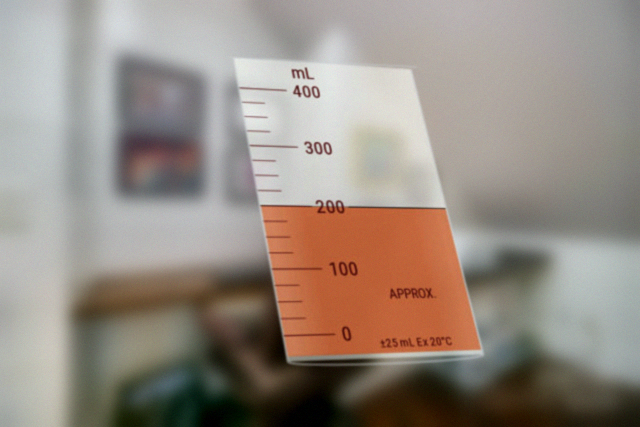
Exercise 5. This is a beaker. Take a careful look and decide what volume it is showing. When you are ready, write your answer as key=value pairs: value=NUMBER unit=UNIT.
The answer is value=200 unit=mL
